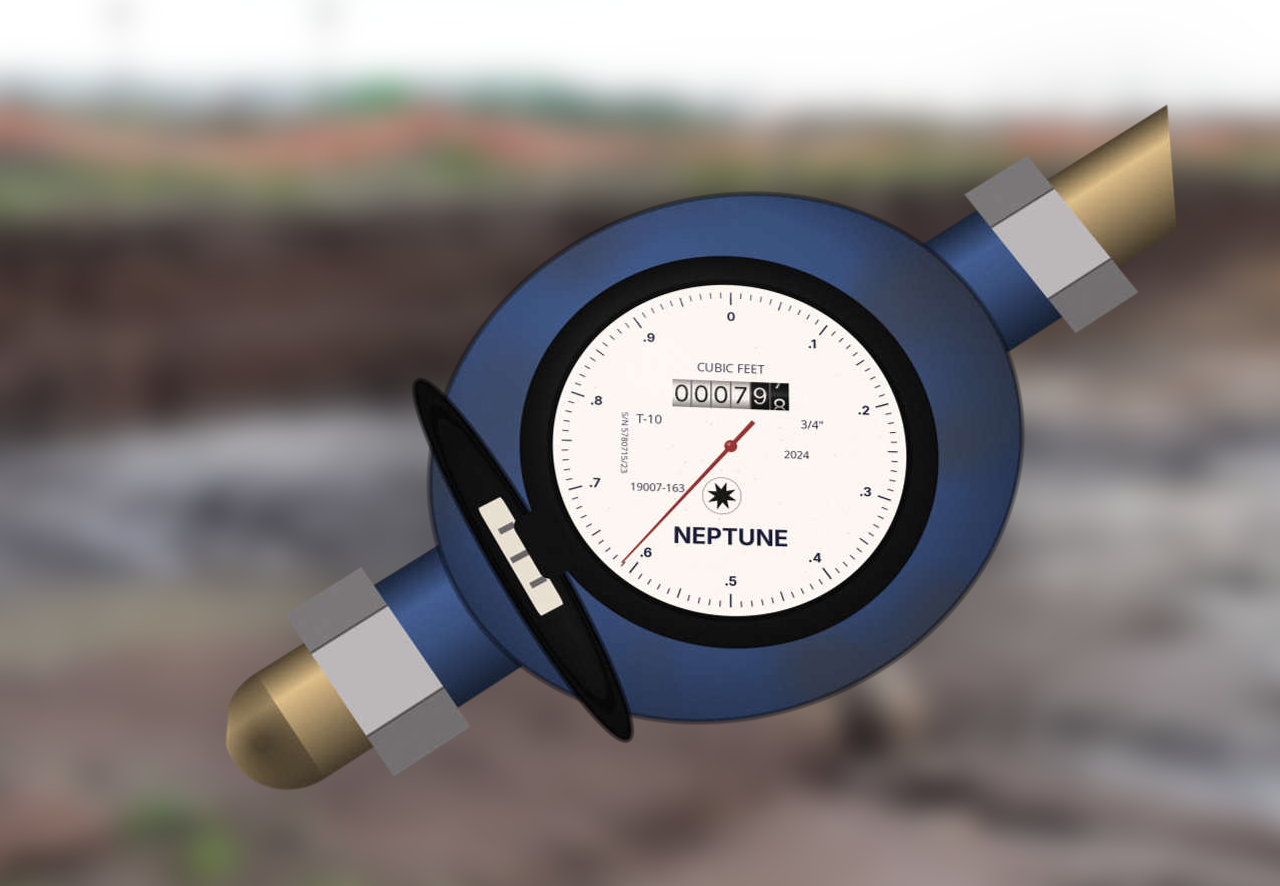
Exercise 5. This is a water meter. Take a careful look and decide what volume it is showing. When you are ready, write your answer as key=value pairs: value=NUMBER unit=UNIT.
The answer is value=797.61 unit=ft³
